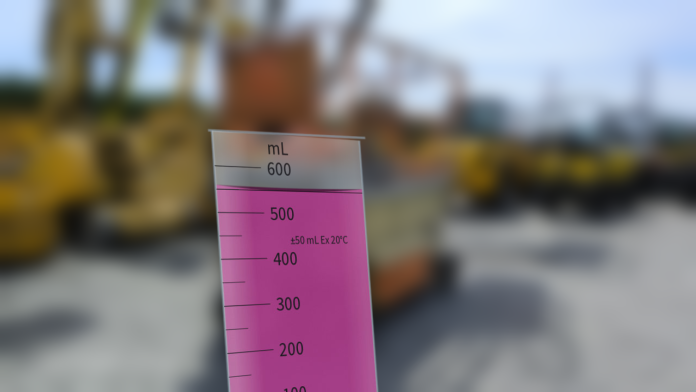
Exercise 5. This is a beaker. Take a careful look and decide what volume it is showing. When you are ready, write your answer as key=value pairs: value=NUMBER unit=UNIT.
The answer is value=550 unit=mL
